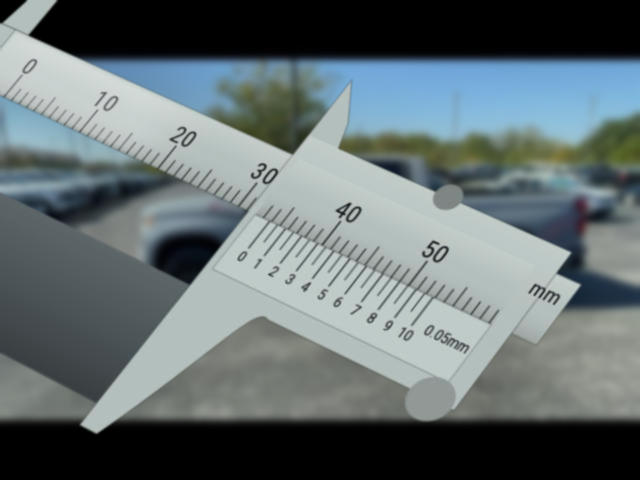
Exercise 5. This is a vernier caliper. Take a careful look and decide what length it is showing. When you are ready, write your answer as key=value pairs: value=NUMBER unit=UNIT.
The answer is value=33.8 unit=mm
